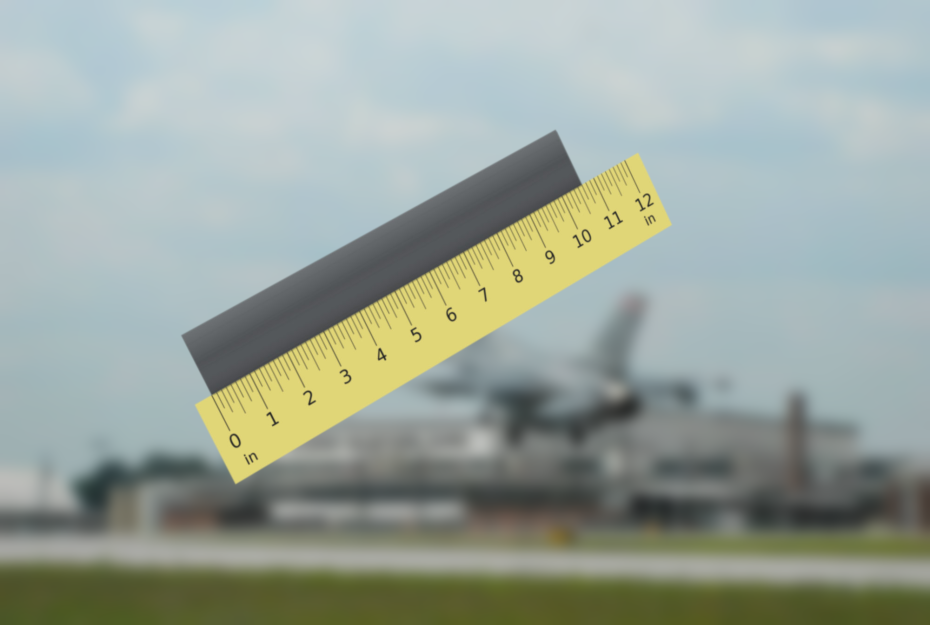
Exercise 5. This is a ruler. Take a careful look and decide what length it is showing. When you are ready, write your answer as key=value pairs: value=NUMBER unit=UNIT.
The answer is value=10.625 unit=in
